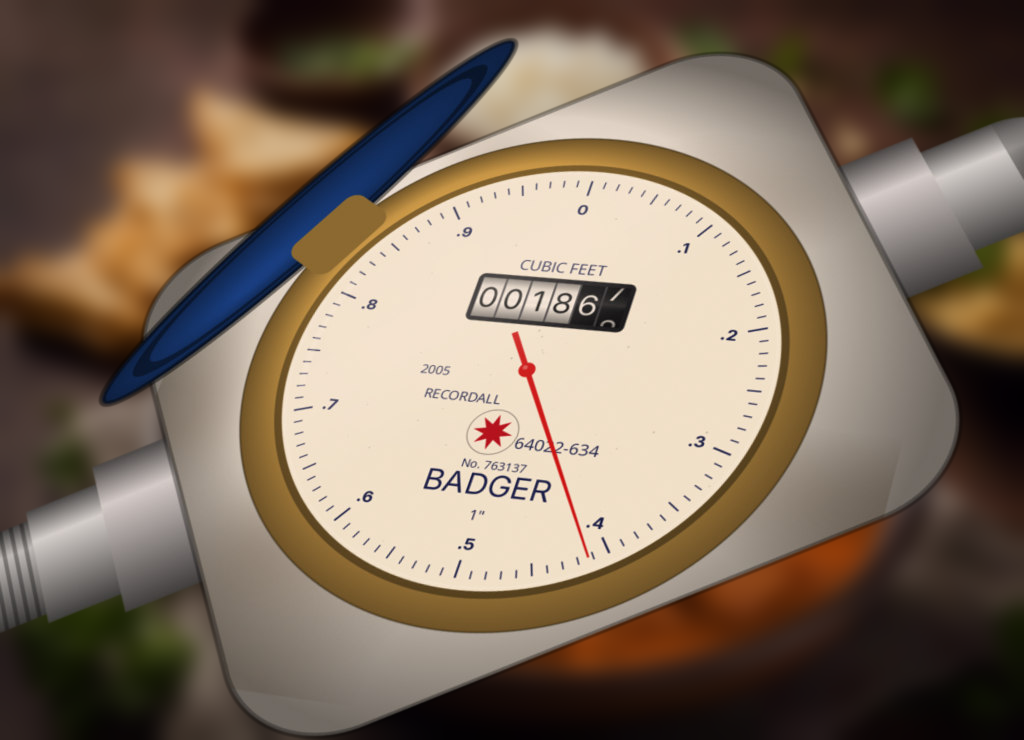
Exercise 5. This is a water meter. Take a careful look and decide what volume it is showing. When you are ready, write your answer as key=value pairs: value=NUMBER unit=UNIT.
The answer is value=1867.41 unit=ft³
